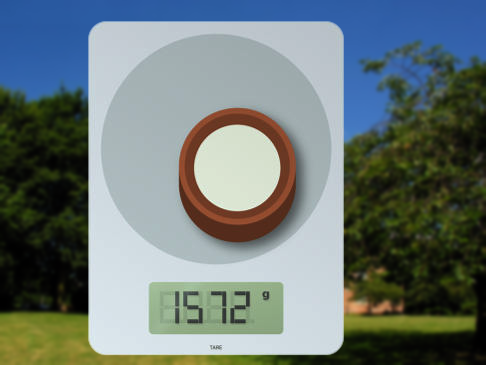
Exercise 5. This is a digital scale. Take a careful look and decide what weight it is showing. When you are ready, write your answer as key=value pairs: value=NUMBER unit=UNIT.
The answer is value=1572 unit=g
